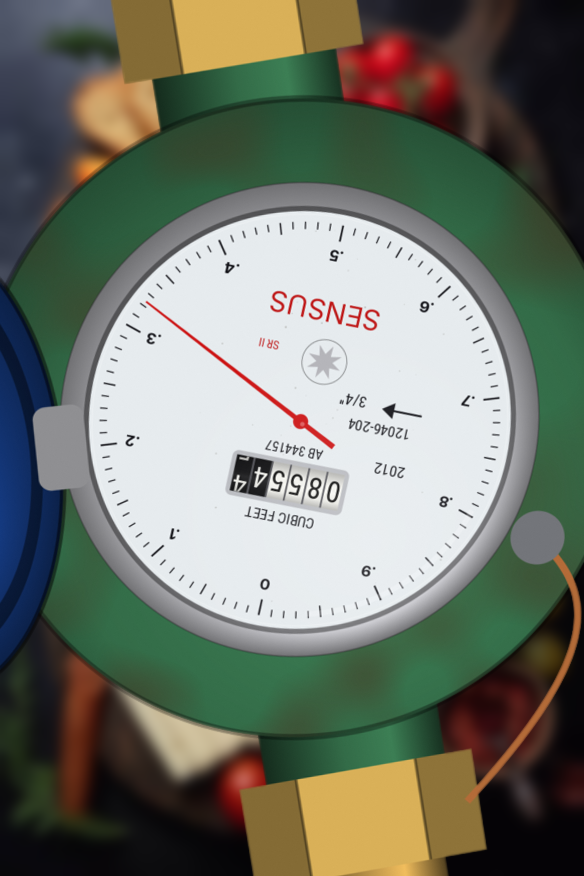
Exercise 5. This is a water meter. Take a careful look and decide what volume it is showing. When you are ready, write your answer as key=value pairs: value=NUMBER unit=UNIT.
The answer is value=85544.32 unit=ft³
